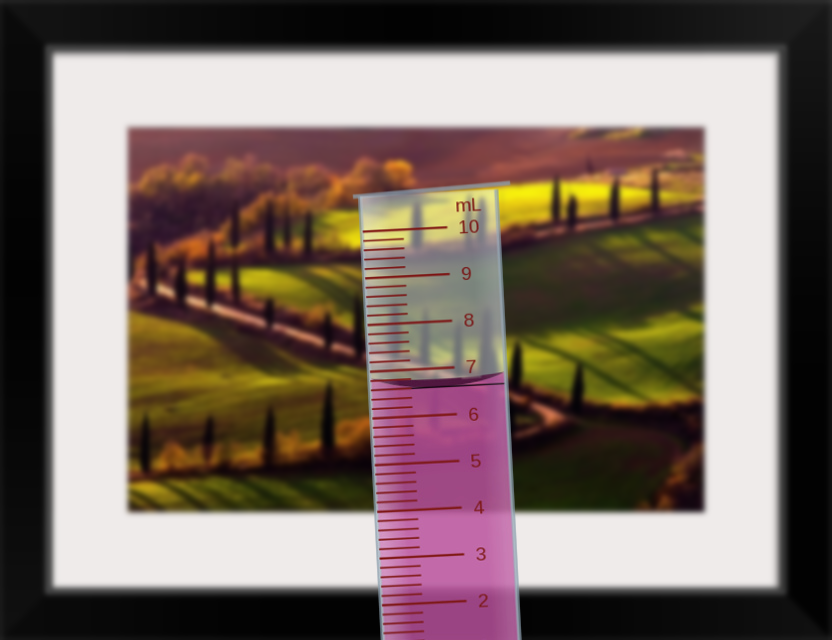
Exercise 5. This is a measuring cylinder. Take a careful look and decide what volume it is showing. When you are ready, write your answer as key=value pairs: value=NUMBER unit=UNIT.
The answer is value=6.6 unit=mL
